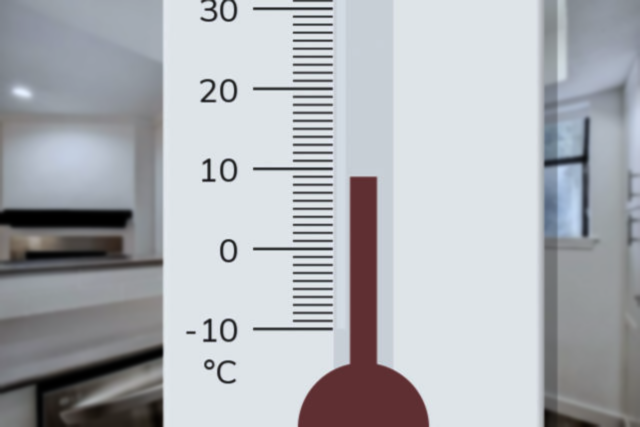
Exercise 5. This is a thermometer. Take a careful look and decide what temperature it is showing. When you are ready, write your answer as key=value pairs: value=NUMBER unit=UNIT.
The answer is value=9 unit=°C
